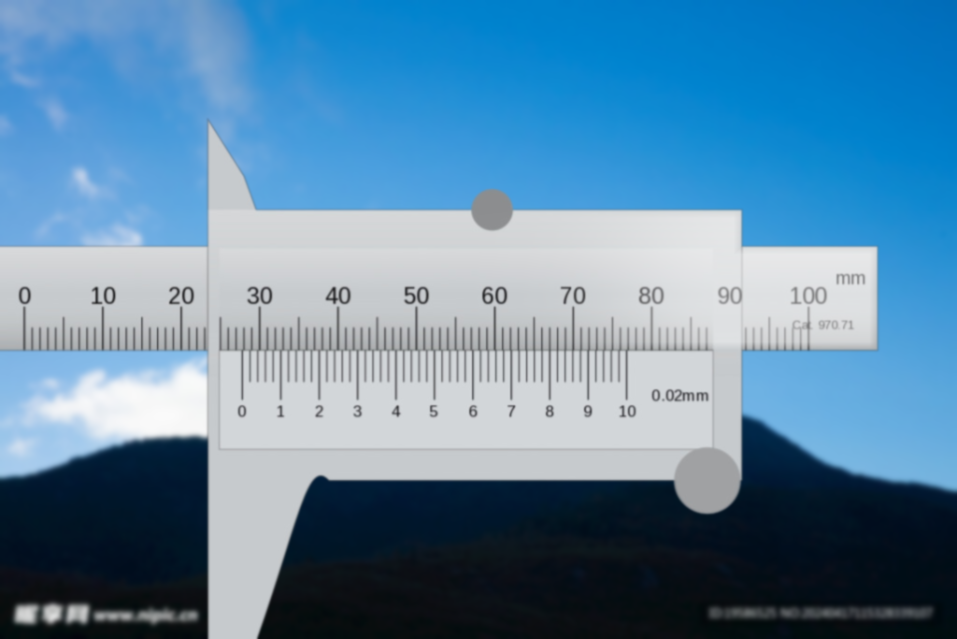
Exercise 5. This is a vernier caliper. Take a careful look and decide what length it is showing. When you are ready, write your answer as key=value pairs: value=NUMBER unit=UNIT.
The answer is value=27.8 unit=mm
